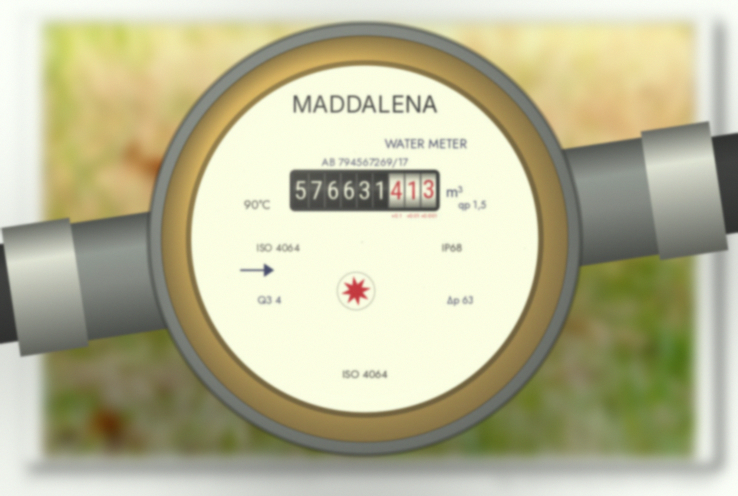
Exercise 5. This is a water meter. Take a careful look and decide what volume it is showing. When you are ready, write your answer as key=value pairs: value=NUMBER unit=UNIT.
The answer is value=576631.413 unit=m³
